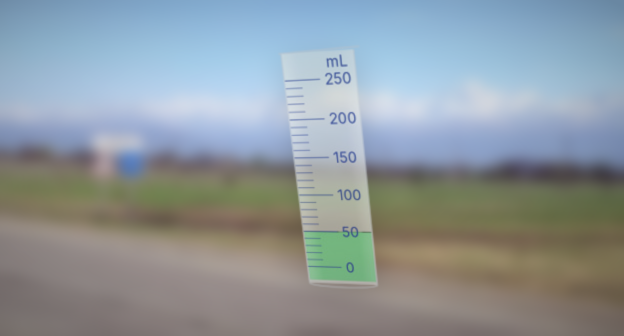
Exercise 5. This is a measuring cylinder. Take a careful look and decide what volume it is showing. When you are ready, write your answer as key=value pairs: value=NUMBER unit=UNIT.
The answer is value=50 unit=mL
